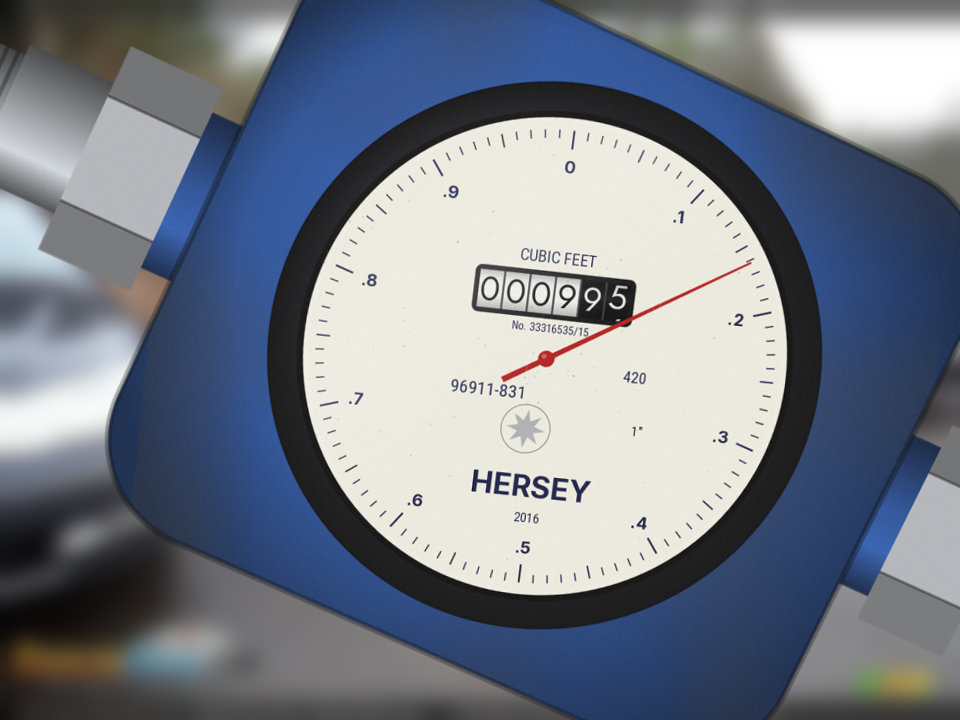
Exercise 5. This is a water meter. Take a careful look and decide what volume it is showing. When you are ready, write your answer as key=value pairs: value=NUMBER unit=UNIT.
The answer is value=995.16 unit=ft³
